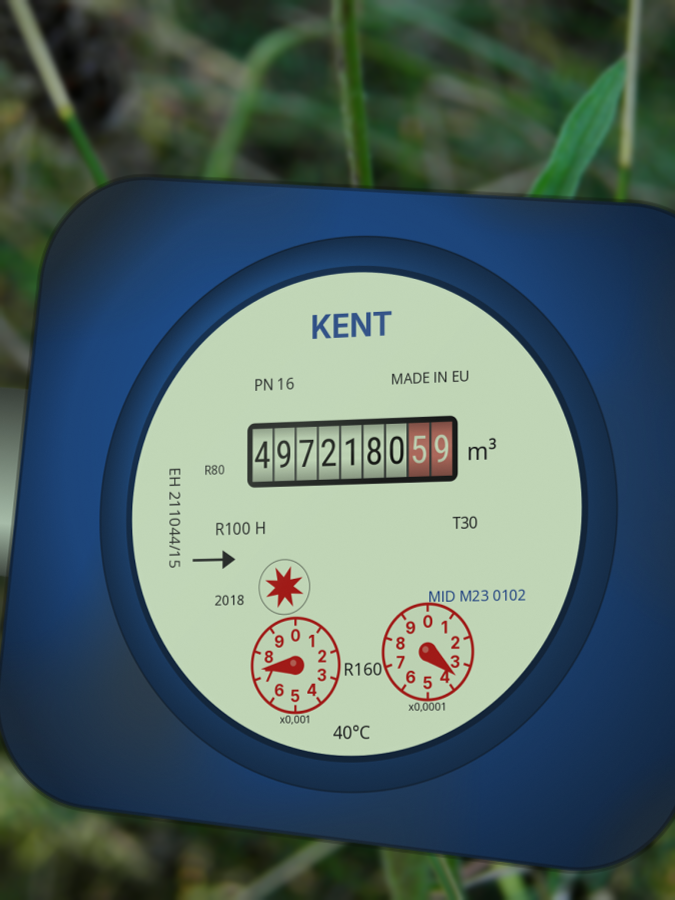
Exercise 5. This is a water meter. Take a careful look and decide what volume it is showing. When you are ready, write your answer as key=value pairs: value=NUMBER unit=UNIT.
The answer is value=4972180.5973 unit=m³
